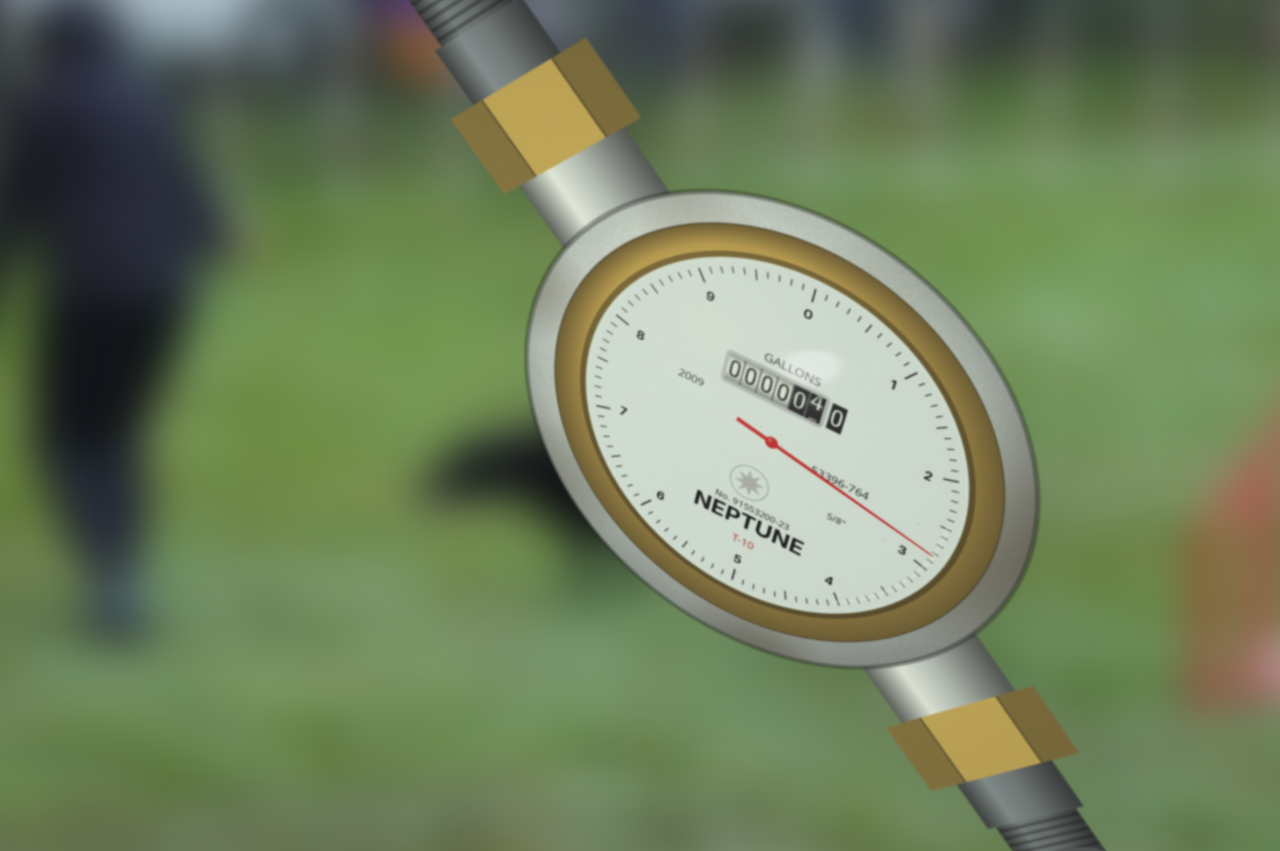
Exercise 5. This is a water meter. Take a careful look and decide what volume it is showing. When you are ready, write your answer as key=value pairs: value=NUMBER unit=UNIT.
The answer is value=42.8 unit=gal
